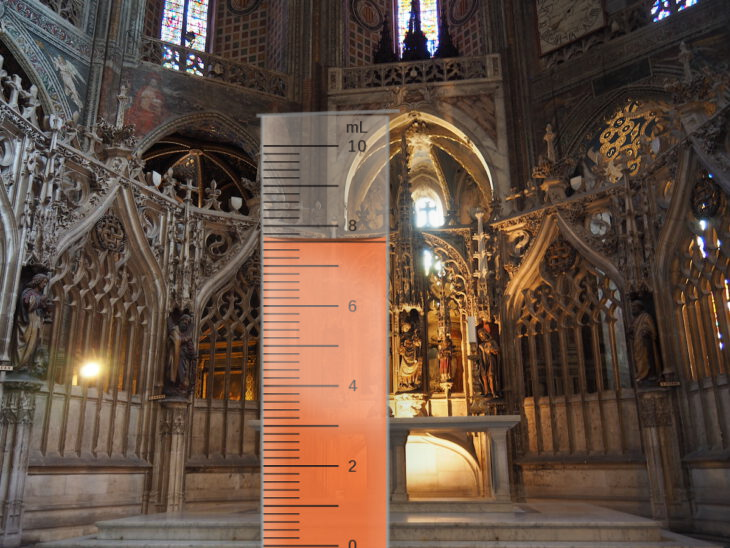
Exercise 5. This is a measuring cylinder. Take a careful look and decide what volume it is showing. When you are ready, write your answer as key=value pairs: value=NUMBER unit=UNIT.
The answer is value=7.6 unit=mL
